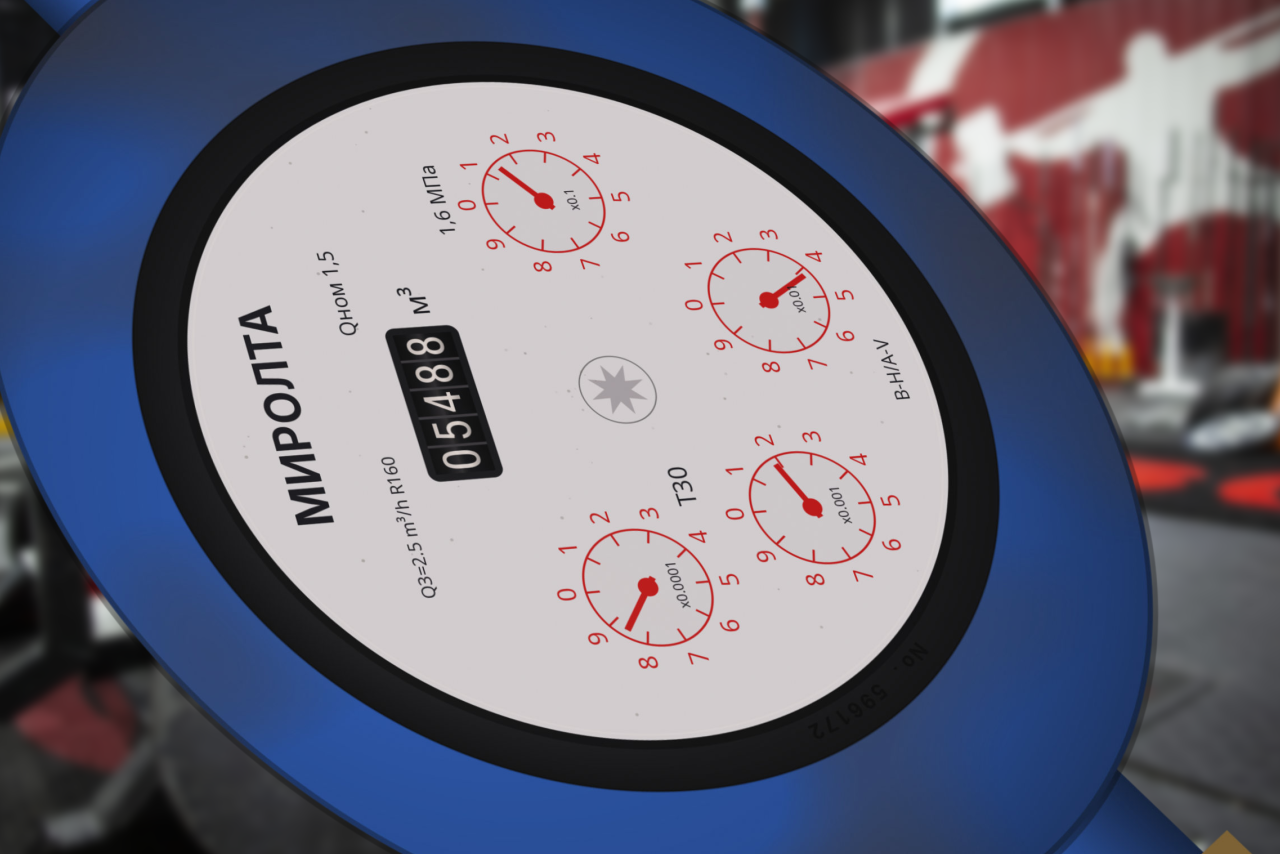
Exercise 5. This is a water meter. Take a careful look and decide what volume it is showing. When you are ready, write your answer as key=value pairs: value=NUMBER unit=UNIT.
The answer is value=5488.1418 unit=m³
